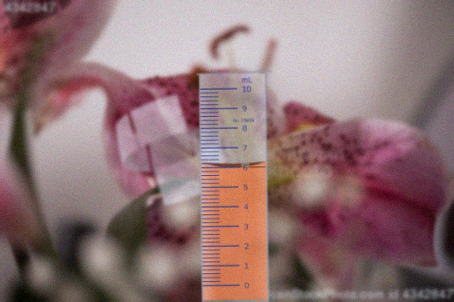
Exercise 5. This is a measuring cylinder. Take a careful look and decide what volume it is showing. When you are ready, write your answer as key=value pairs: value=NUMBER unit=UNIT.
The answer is value=6 unit=mL
